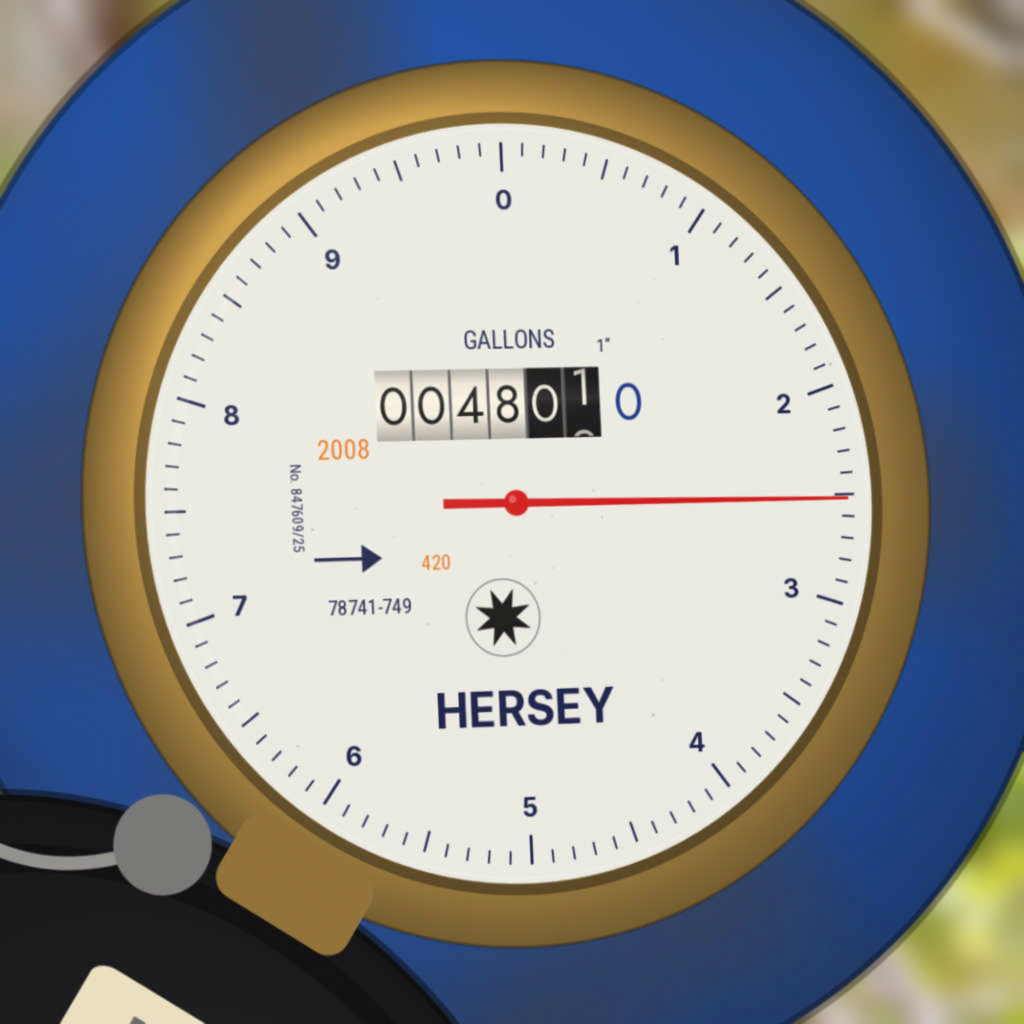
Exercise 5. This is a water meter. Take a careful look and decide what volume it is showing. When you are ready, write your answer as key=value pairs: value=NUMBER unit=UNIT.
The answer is value=48012.5 unit=gal
